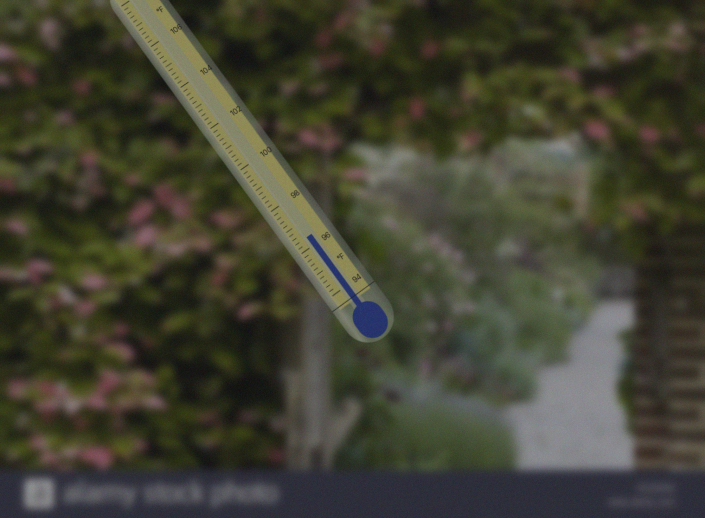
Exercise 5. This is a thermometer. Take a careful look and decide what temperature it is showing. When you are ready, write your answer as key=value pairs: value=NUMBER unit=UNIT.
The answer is value=96.4 unit=°F
